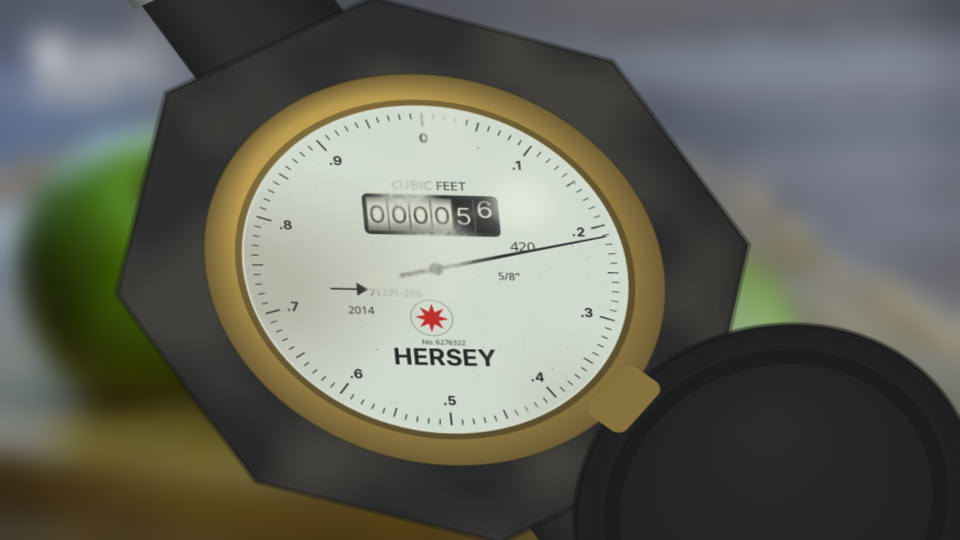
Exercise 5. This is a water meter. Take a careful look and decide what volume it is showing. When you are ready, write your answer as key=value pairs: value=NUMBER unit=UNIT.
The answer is value=56.21 unit=ft³
